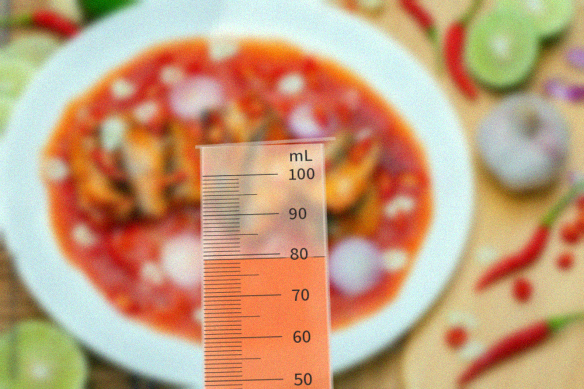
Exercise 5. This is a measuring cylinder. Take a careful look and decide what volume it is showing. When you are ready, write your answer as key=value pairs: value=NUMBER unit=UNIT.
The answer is value=79 unit=mL
